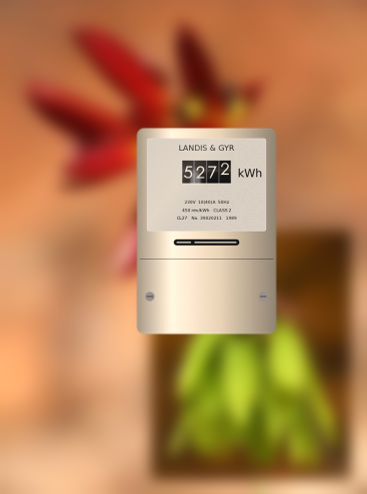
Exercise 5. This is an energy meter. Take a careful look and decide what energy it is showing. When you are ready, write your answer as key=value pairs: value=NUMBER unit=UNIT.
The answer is value=5272 unit=kWh
